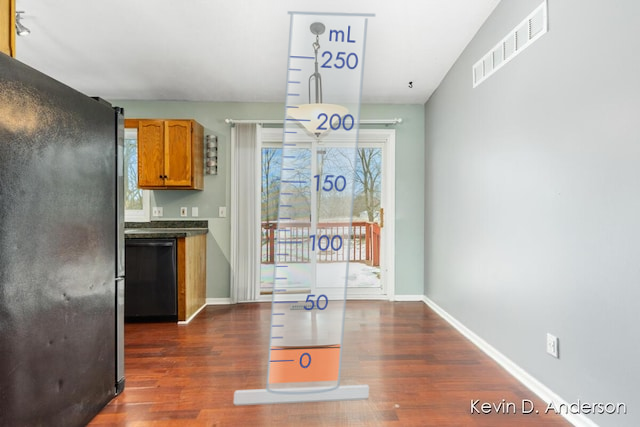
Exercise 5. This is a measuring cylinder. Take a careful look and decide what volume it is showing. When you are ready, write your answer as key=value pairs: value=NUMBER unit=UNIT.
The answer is value=10 unit=mL
